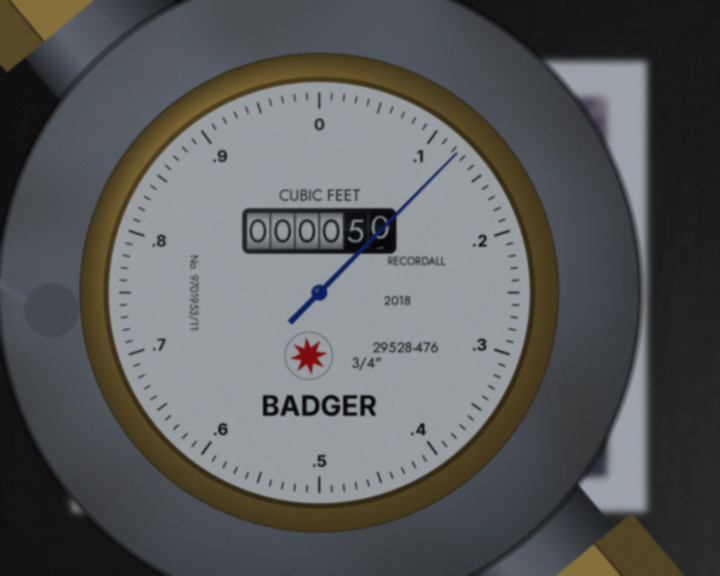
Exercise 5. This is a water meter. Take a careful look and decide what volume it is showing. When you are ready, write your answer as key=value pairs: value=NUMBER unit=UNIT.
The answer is value=50.12 unit=ft³
